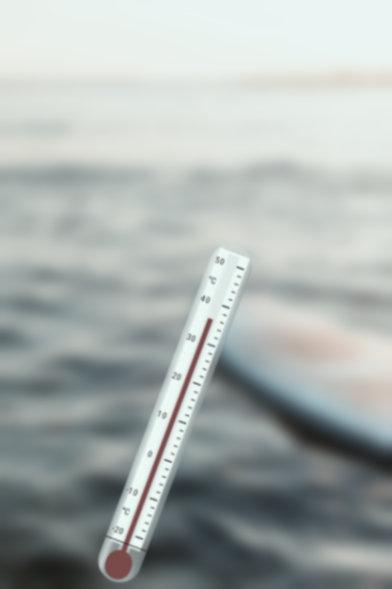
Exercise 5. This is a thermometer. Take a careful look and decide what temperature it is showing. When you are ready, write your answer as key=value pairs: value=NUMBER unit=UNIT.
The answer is value=36 unit=°C
